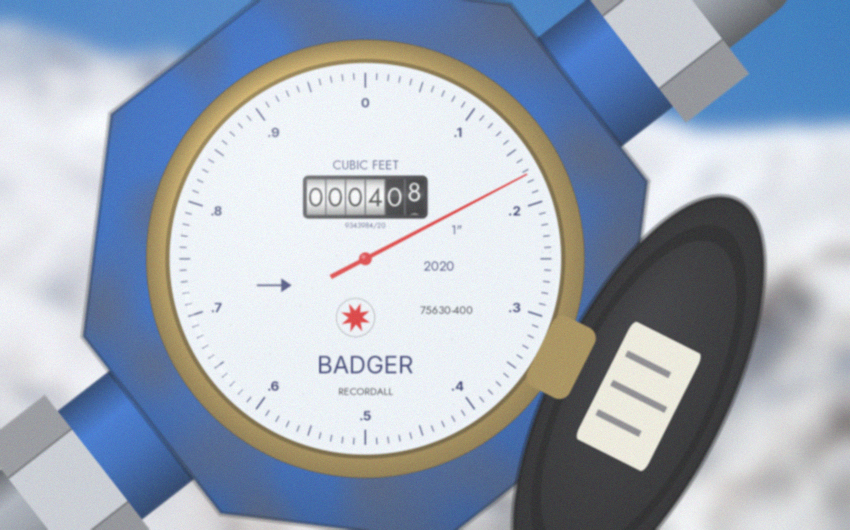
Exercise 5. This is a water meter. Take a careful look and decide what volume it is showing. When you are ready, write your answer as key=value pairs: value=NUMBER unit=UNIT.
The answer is value=408.17 unit=ft³
